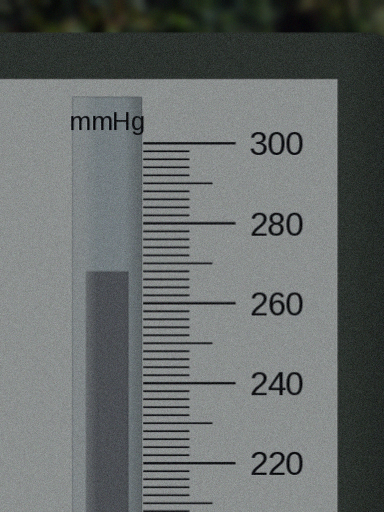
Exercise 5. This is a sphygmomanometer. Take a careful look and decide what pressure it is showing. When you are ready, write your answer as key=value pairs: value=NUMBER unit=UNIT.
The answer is value=268 unit=mmHg
